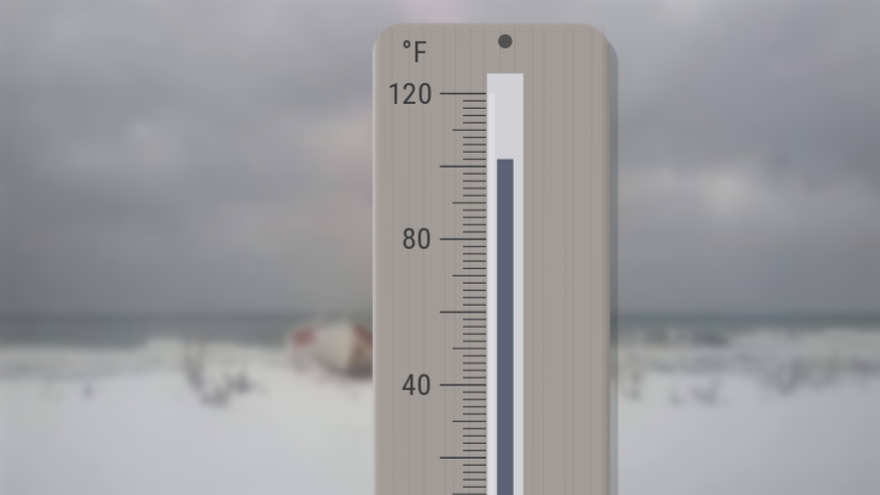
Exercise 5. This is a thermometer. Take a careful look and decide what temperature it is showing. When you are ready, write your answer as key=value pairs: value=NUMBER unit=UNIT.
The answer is value=102 unit=°F
